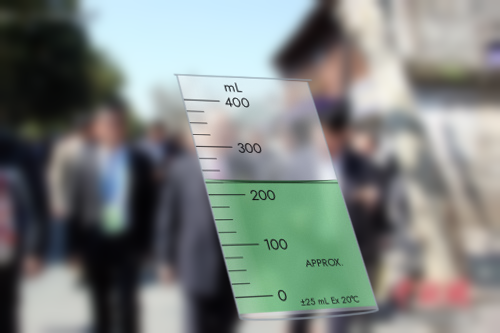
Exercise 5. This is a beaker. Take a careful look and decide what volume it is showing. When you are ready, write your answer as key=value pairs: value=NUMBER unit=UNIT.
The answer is value=225 unit=mL
